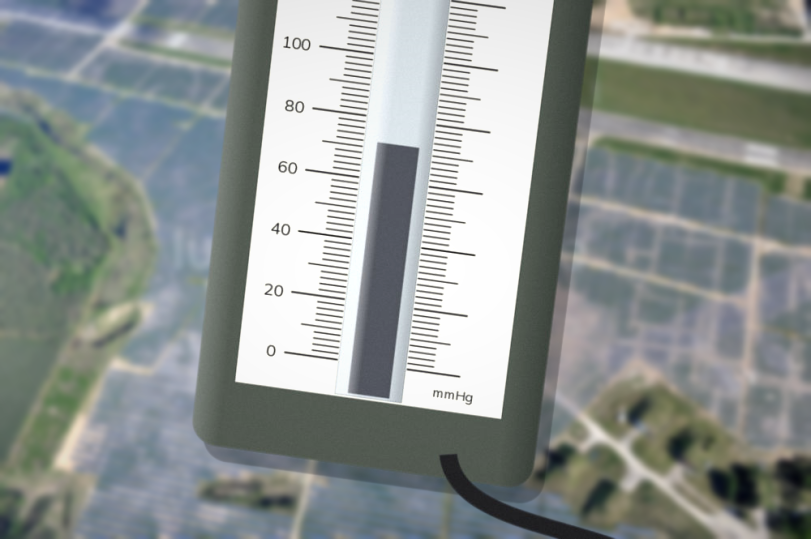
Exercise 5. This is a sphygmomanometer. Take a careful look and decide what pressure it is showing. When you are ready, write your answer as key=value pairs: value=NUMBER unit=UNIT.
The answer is value=72 unit=mmHg
